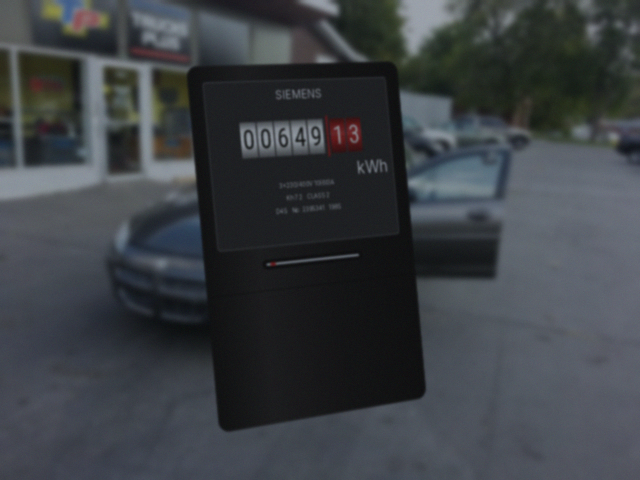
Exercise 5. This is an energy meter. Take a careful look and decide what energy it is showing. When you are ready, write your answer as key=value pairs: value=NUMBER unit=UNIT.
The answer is value=649.13 unit=kWh
